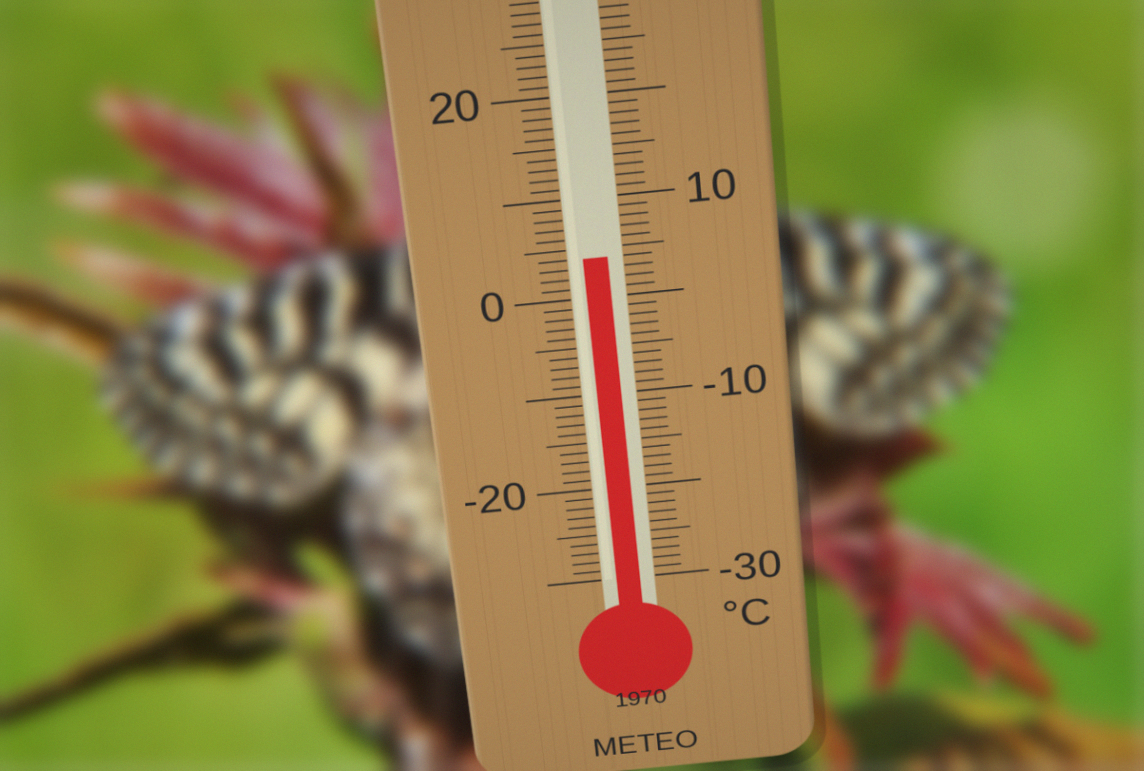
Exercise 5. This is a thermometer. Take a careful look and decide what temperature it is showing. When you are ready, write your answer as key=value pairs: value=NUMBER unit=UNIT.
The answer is value=4 unit=°C
